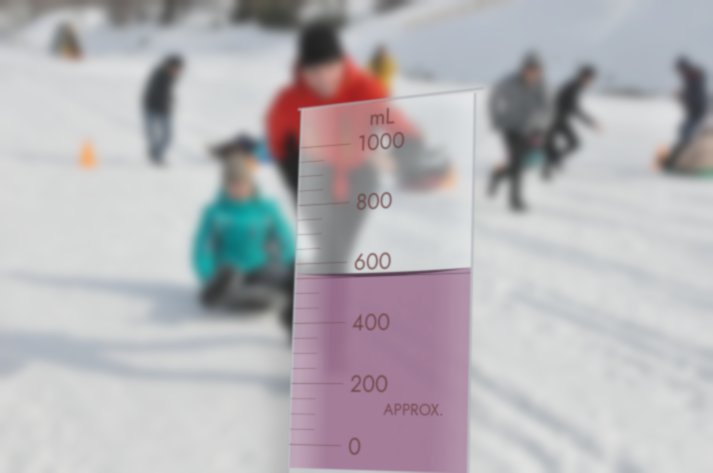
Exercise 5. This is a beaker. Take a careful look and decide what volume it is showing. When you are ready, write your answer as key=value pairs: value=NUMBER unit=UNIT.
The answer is value=550 unit=mL
